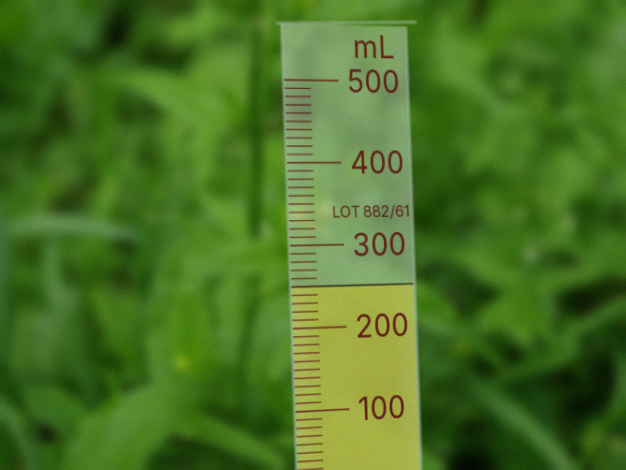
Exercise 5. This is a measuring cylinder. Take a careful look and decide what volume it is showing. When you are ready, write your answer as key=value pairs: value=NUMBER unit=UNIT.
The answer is value=250 unit=mL
